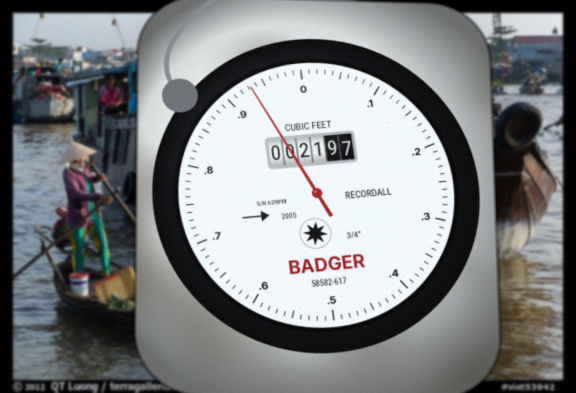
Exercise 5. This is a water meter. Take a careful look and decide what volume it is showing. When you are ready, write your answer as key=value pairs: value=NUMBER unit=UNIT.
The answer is value=2196.93 unit=ft³
